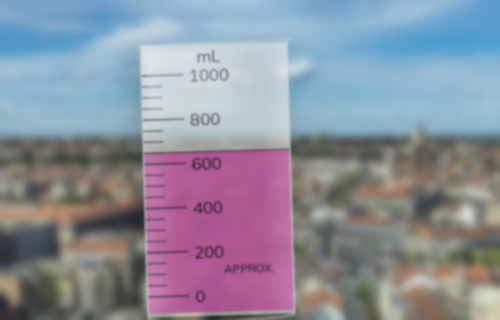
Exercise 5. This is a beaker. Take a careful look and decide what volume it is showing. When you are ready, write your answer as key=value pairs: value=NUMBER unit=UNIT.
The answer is value=650 unit=mL
